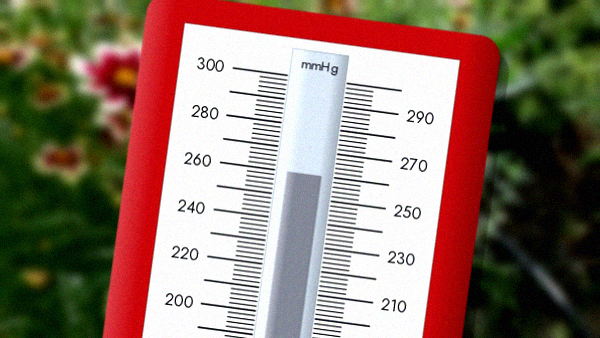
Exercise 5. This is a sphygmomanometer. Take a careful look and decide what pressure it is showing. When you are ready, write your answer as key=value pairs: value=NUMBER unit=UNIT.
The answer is value=260 unit=mmHg
